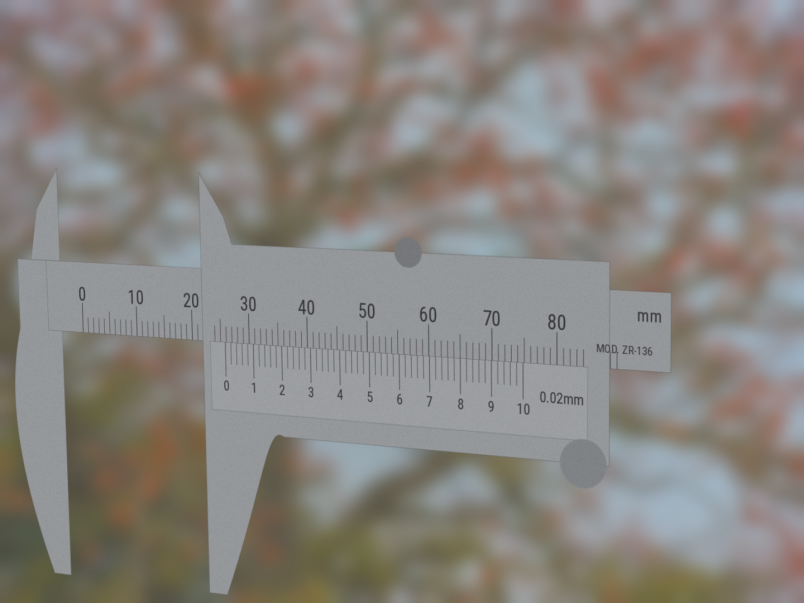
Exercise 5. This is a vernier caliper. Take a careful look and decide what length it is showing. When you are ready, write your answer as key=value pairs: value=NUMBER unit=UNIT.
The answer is value=25.8 unit=mm
